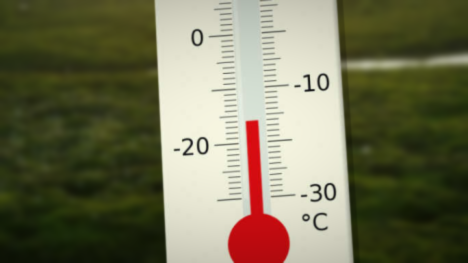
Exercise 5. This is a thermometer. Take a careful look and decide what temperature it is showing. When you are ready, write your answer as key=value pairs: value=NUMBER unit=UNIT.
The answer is value=-16 unit=°C
